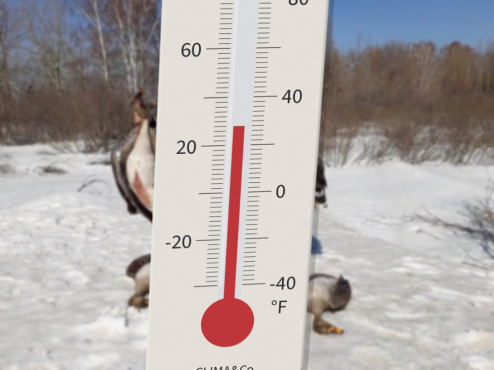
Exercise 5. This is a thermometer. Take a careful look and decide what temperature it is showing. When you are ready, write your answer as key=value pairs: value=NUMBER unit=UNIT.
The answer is value=28 unit=°F
